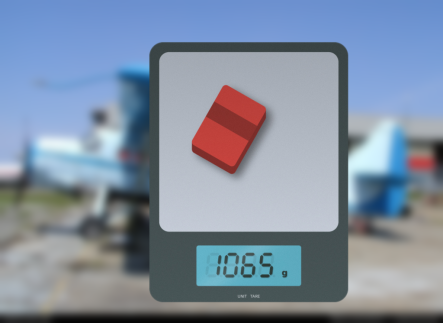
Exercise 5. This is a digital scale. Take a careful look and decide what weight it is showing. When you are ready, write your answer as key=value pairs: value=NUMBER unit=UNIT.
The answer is value=1065 unit=g
